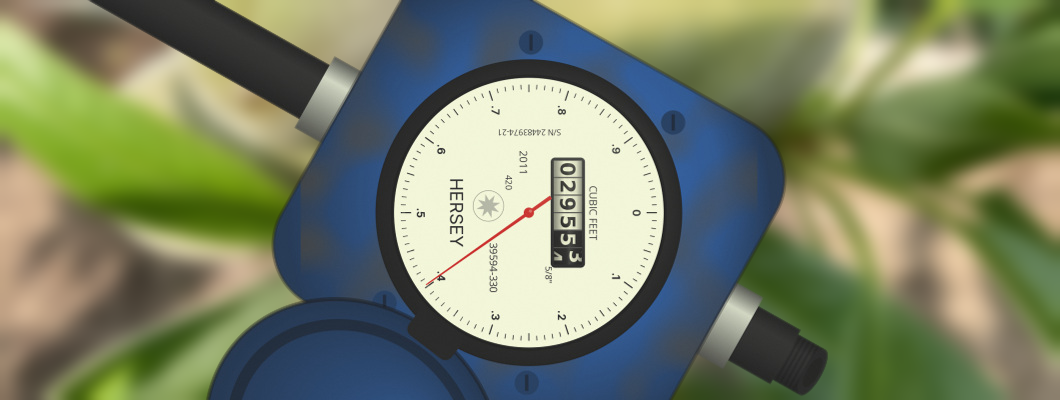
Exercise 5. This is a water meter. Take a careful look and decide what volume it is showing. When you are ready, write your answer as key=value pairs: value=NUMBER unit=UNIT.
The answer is value=29553.40 unit=ft³
